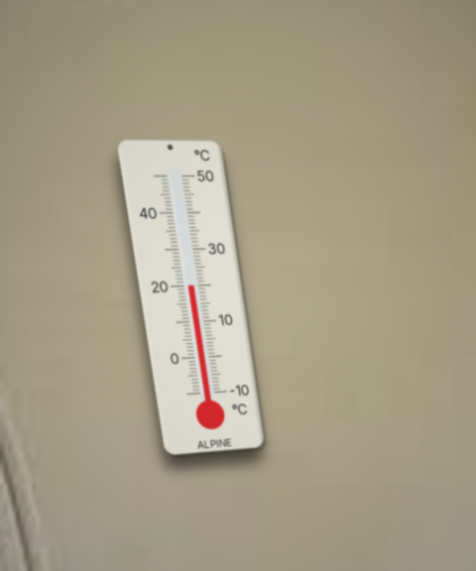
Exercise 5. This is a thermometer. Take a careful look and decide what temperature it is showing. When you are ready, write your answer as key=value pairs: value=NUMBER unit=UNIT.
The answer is value=20 unit=°C
